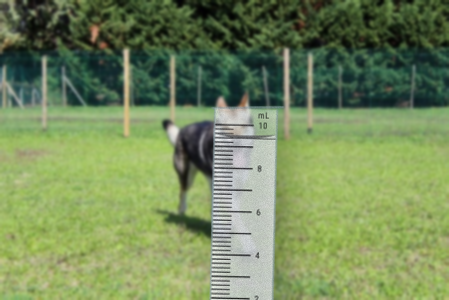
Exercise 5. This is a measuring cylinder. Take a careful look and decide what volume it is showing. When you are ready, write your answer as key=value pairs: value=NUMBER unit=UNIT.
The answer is value=9.4 unit=mL
